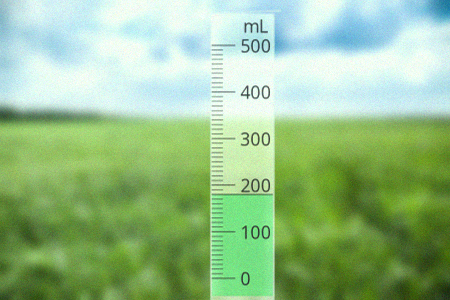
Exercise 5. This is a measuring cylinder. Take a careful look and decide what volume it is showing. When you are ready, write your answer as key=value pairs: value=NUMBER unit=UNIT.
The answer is value=180 unit=mL
